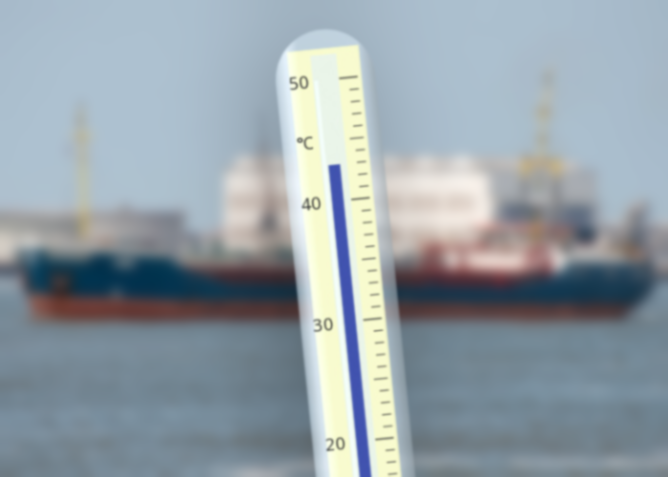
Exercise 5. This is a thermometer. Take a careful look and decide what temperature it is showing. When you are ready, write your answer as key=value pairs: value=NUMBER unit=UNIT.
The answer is value=43 unit=°C
